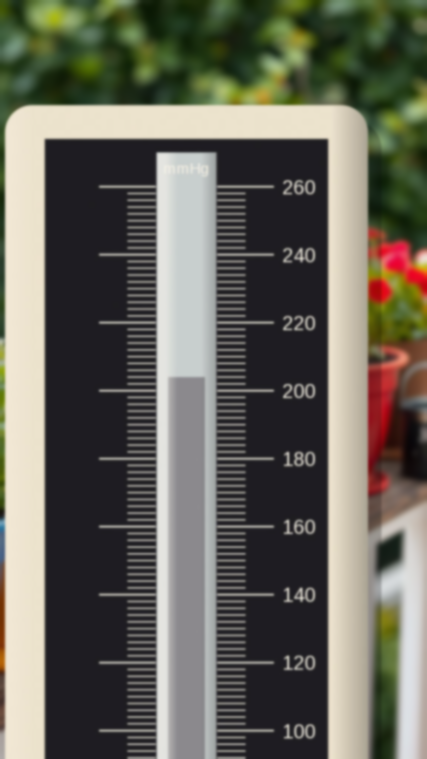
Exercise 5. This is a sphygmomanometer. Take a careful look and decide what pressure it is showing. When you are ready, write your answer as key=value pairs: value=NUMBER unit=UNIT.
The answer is value=204 unit=mmHg
